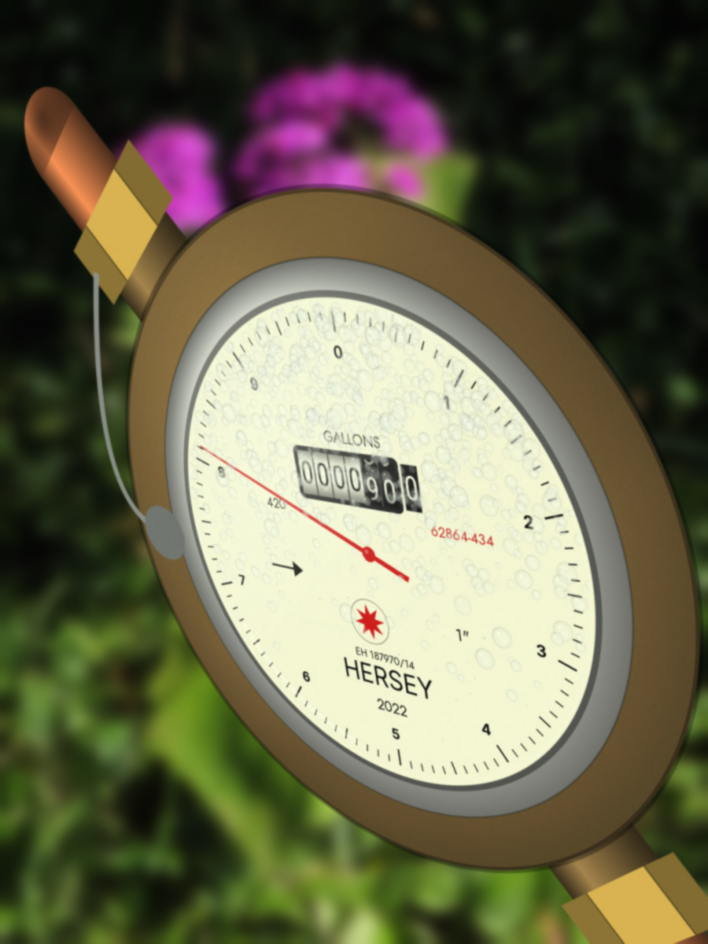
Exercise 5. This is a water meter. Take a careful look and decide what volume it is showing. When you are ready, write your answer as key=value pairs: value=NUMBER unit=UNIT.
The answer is value=898.1 unit=gal
